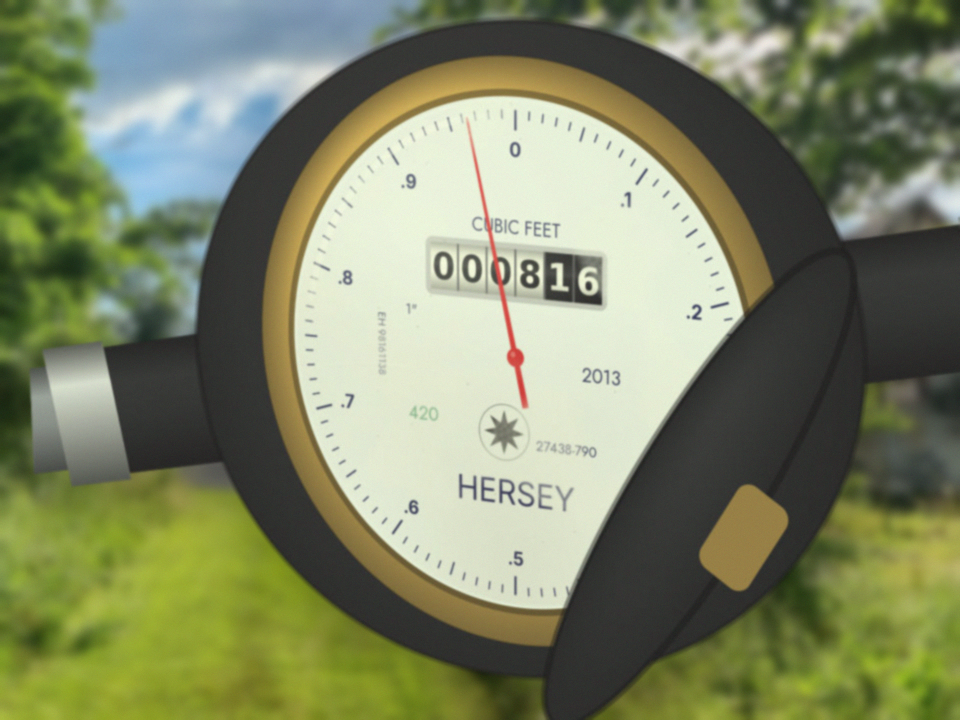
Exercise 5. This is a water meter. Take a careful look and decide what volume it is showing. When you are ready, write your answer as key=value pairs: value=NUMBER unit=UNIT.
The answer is value=815.96 unit=ft³
